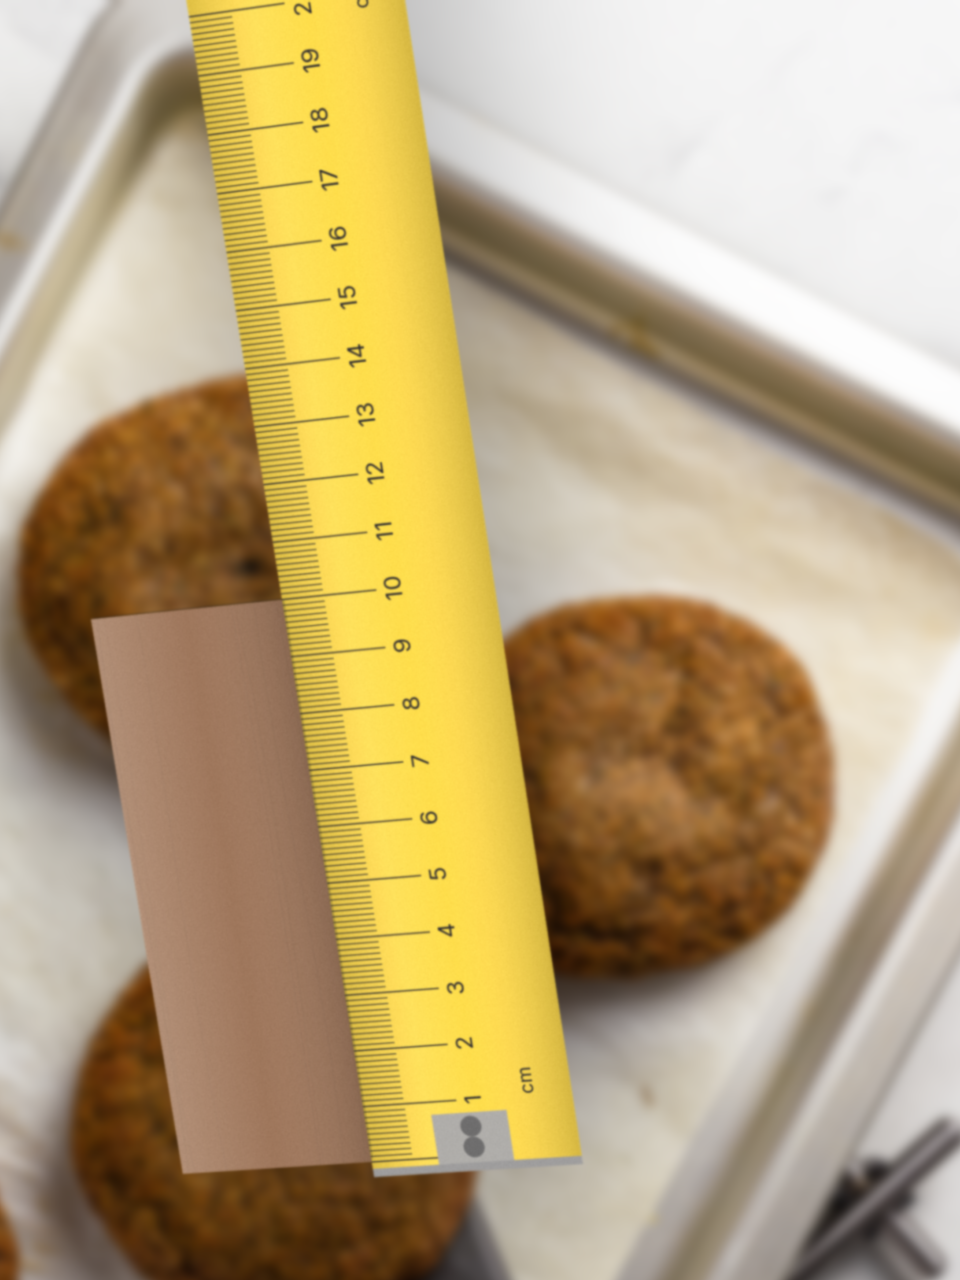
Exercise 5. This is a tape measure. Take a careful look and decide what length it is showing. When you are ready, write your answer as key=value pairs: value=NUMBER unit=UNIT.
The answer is value=10 unit=cm
